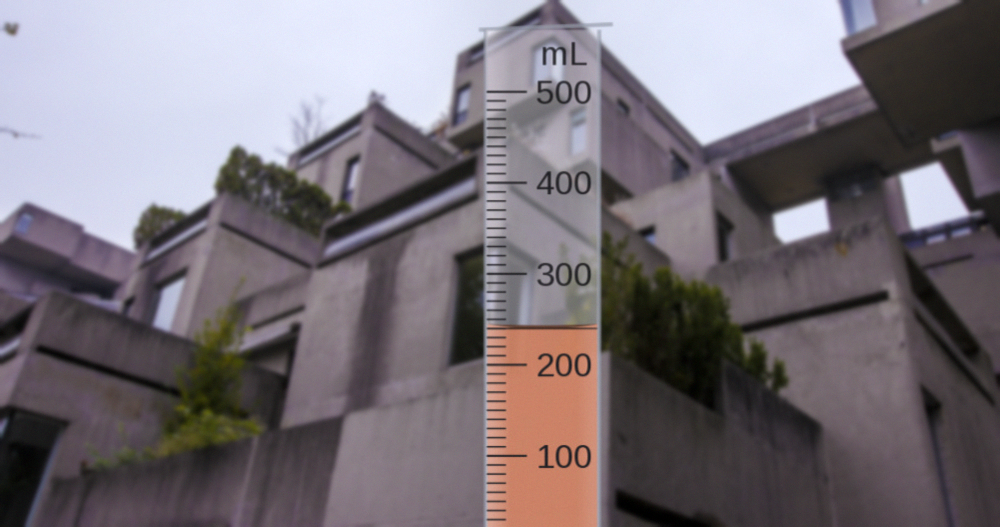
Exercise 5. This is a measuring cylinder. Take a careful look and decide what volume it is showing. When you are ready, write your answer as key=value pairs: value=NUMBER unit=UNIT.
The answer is value=240 unit=mL
